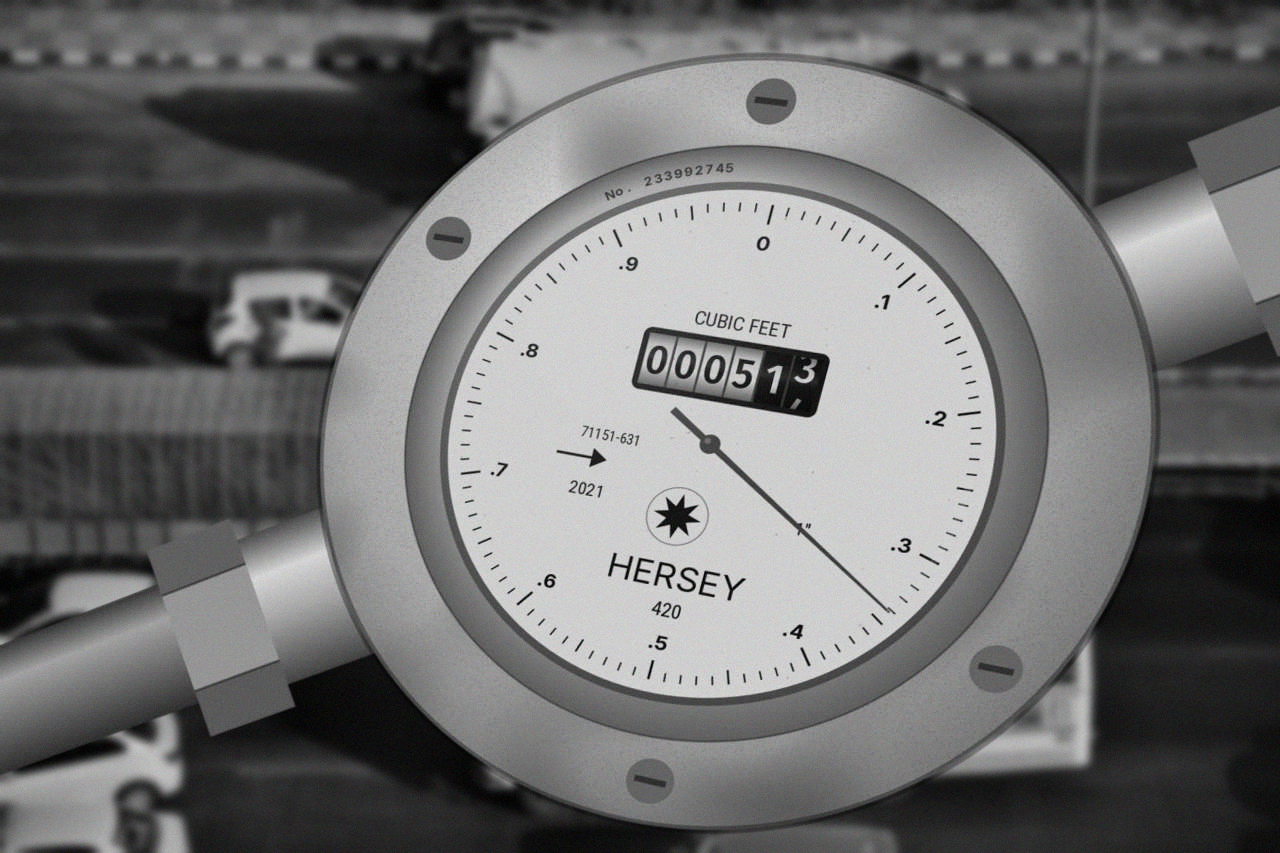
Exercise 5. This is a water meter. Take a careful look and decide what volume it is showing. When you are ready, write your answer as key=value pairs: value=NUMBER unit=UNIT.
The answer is value=513.34 unit=ft³
